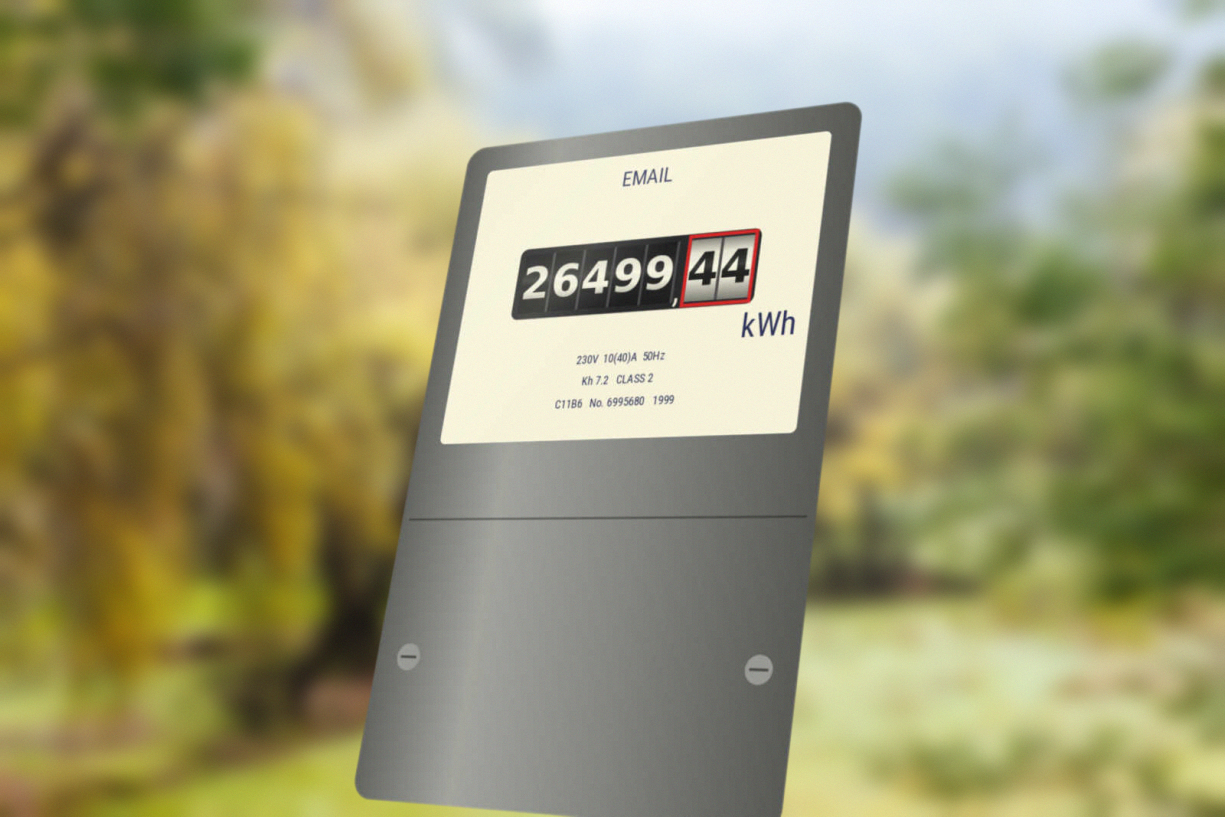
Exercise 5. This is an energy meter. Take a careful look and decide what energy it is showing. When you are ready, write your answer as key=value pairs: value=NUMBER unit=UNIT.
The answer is value=26499.44 unit=kWh
